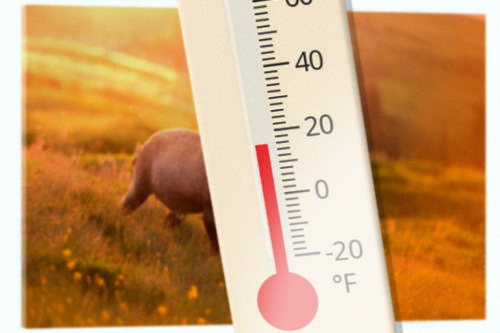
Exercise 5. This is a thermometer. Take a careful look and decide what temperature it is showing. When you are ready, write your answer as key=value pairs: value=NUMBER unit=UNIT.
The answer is value=16 unit=°F
